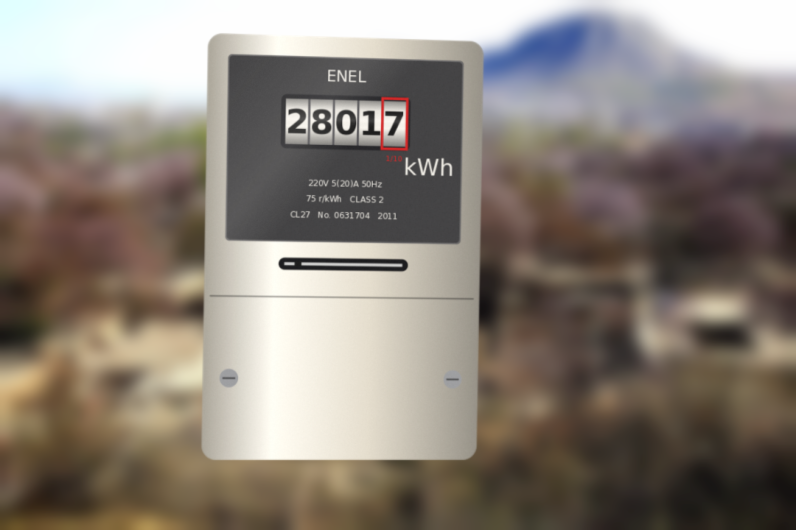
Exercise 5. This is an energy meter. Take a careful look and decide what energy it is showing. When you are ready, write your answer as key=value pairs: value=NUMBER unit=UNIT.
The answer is value=2801.7 unit=kWh
